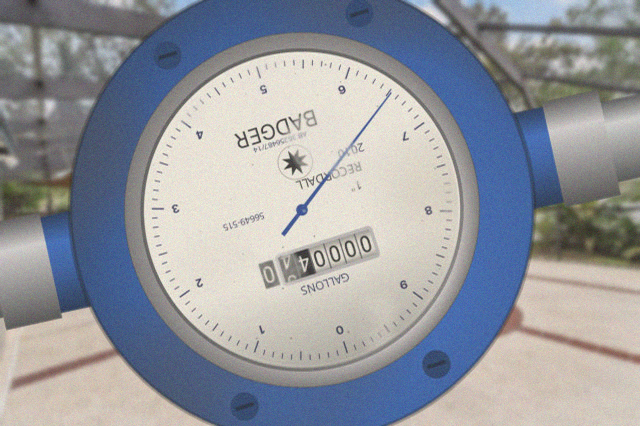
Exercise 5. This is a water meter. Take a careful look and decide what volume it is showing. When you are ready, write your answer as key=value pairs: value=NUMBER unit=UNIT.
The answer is value=436.5 unit=gal
